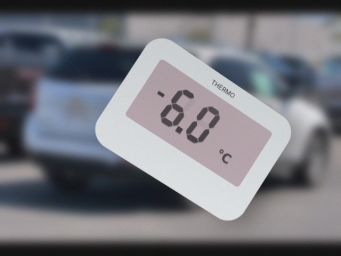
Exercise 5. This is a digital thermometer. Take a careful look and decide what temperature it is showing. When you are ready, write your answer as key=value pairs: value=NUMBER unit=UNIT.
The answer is value=-6.0 unit=°C
